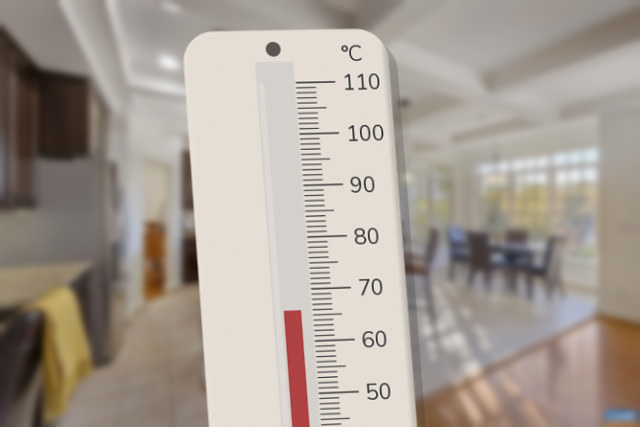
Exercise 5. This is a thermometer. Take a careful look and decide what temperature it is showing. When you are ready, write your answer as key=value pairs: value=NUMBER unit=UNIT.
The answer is value=66 unit=°C
